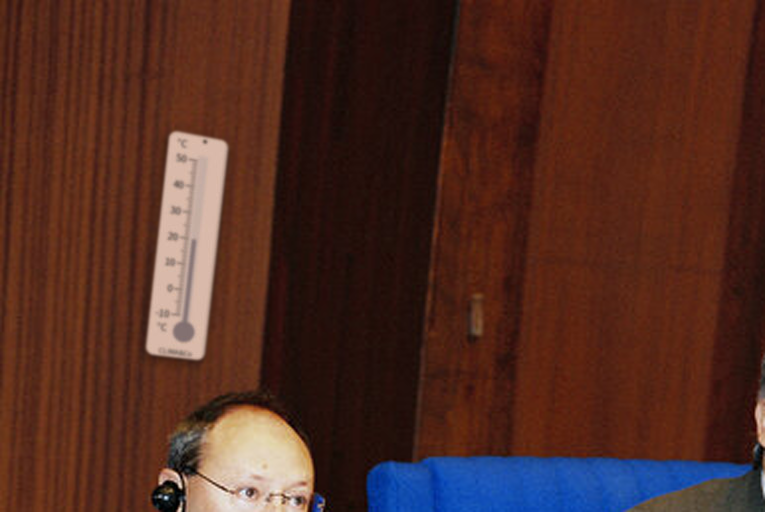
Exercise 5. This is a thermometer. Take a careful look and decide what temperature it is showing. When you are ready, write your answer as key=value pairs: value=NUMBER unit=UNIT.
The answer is value=20 unit=°C
